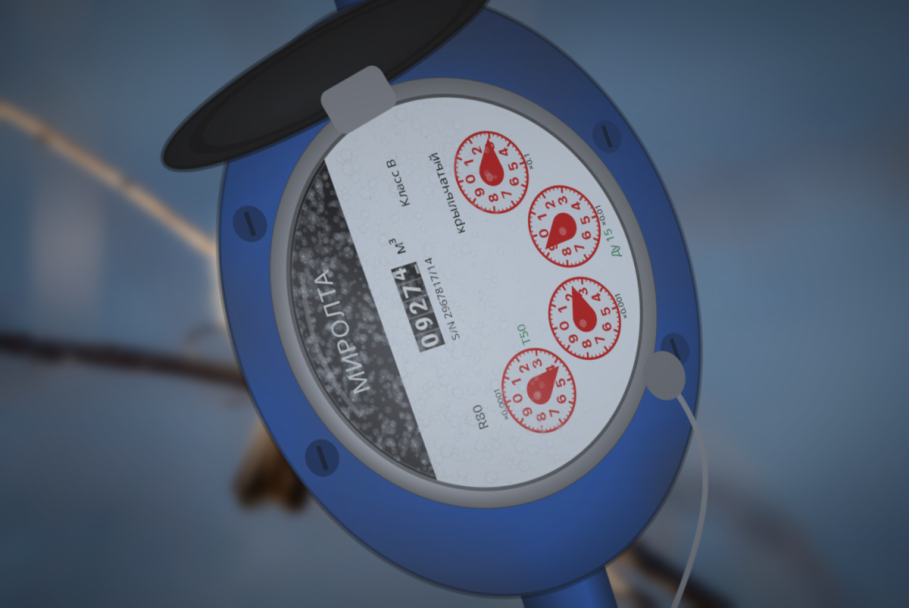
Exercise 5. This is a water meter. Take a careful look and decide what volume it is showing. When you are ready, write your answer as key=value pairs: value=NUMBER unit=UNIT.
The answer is value=9274.2924 unit=m³
